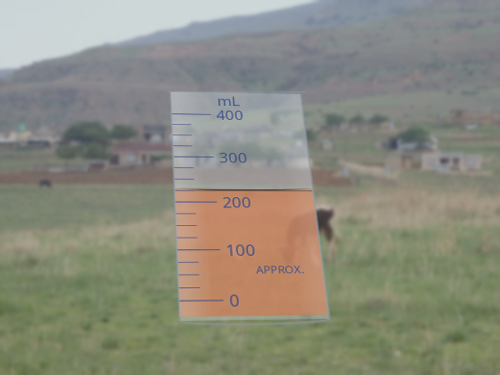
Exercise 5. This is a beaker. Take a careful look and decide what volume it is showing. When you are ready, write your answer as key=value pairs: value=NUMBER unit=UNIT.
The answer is value=225 unit=mL
